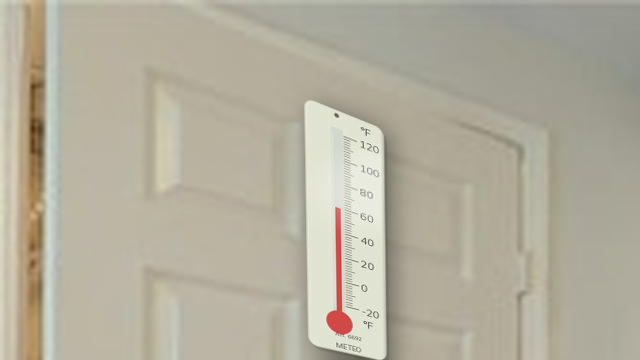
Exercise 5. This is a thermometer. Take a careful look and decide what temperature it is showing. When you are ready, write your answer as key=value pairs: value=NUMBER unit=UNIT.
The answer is value=60 unit=°F
